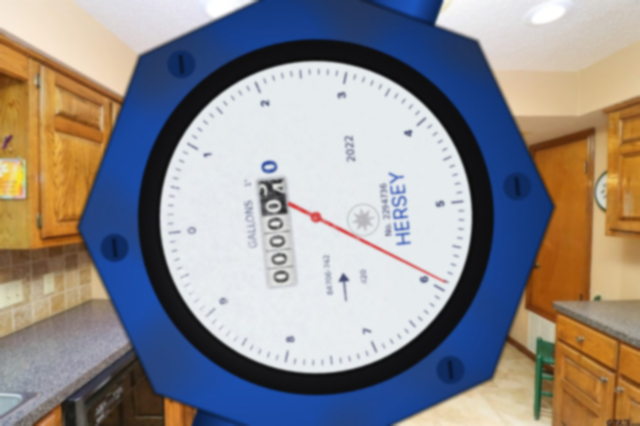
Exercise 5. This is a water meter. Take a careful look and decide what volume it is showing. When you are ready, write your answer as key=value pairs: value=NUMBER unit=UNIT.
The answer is value=35.9 unit=gal
